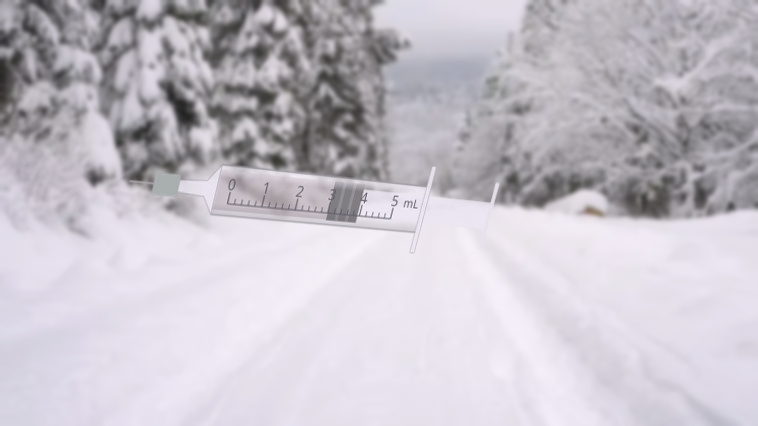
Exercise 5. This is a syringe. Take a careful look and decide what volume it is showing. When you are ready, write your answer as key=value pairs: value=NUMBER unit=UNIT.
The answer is value=3 unit=mL
